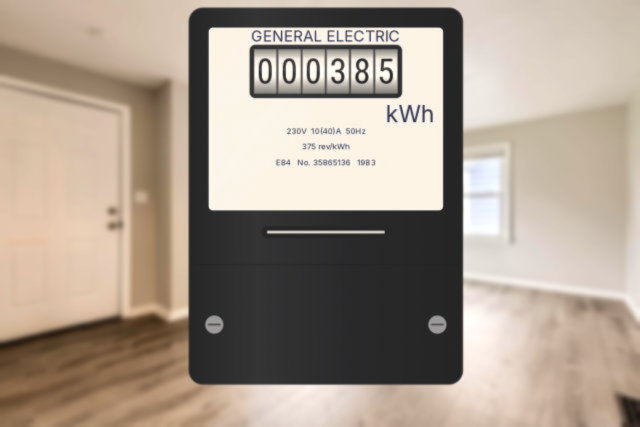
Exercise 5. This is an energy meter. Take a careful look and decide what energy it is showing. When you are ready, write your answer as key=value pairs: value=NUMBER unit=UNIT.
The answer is value=385 unit=kWh
